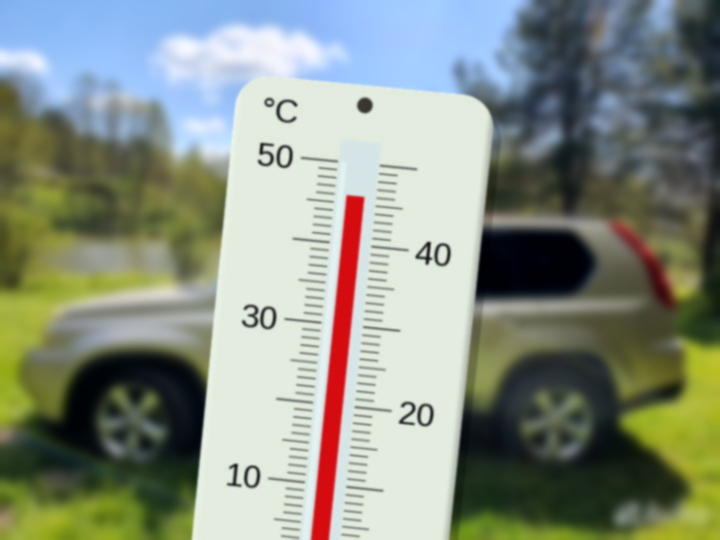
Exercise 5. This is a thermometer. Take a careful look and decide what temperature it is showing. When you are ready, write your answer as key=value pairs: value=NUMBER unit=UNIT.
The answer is value=46 unit=°C
